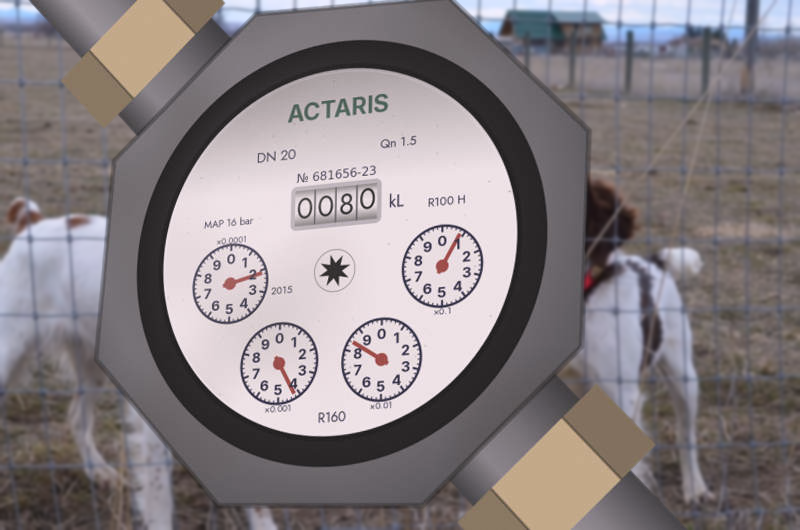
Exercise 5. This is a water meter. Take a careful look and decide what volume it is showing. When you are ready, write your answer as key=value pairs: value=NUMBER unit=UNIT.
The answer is value=80.0842 unit=kL
